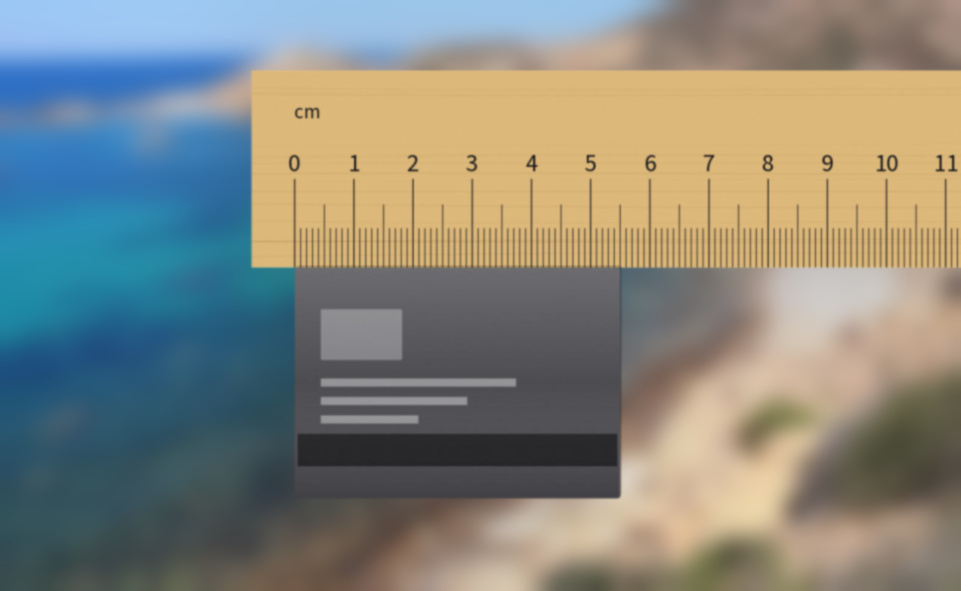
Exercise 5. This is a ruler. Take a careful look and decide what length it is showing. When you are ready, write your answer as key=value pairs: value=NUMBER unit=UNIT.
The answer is value=5.5 unit=cm
